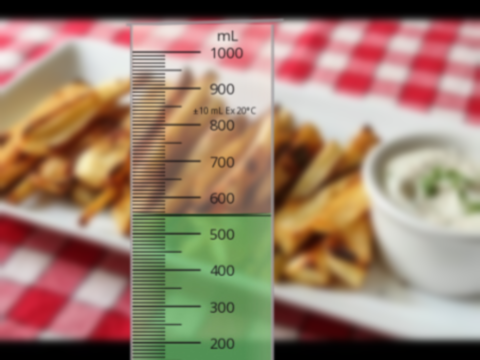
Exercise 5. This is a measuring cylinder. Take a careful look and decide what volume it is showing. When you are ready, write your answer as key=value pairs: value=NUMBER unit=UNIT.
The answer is value=550 unit=mL
